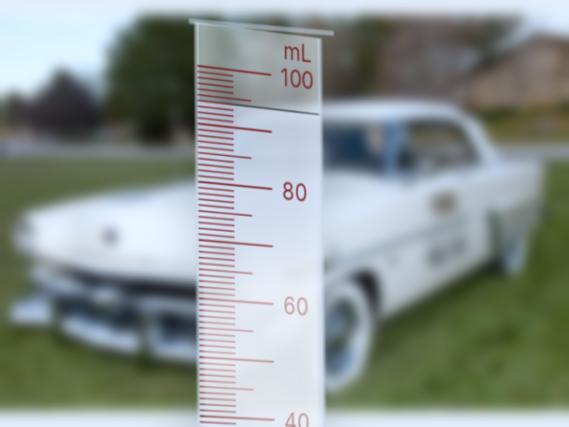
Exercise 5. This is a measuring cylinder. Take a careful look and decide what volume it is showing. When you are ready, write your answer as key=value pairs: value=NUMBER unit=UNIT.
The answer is value=94 unit=mL
